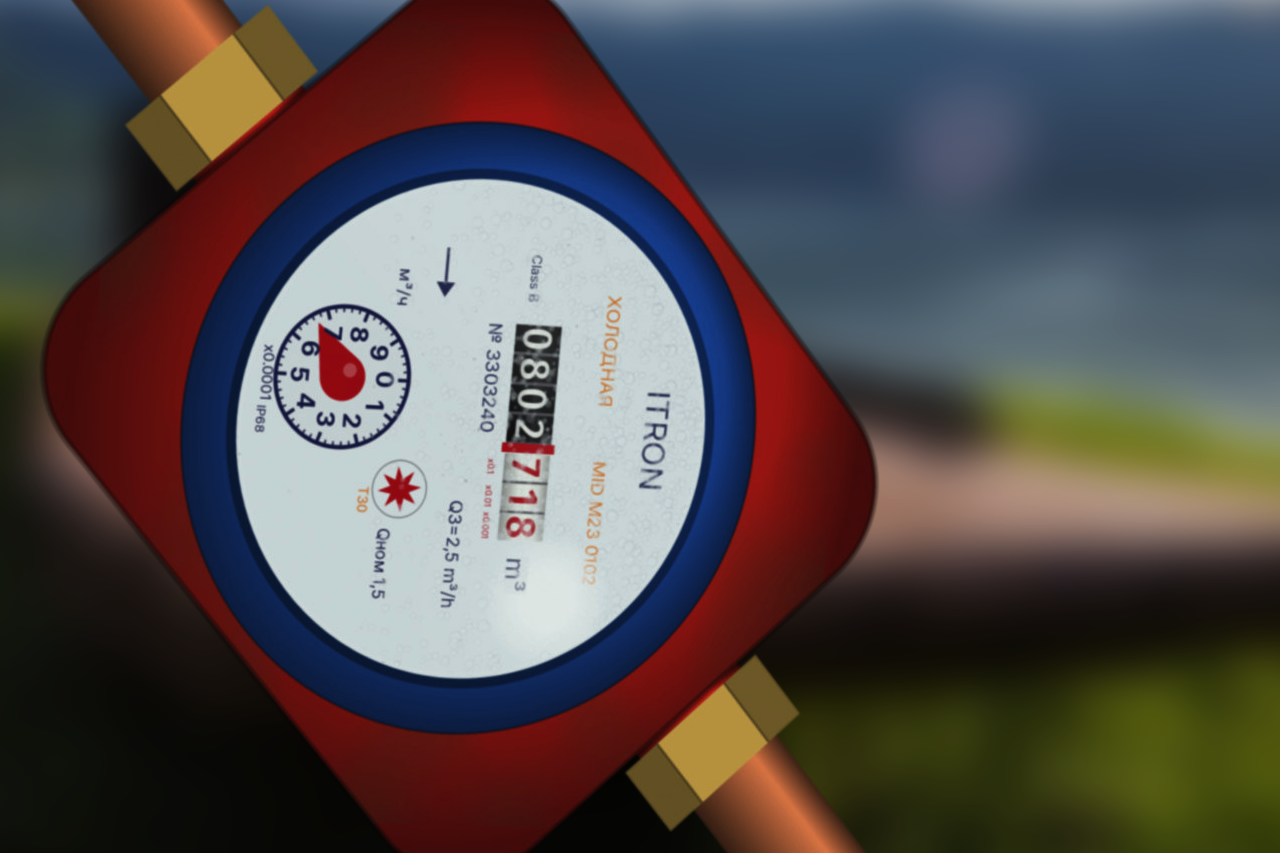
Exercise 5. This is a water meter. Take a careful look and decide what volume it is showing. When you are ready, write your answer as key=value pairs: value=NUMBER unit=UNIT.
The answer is value=802.7186 unit=m³
